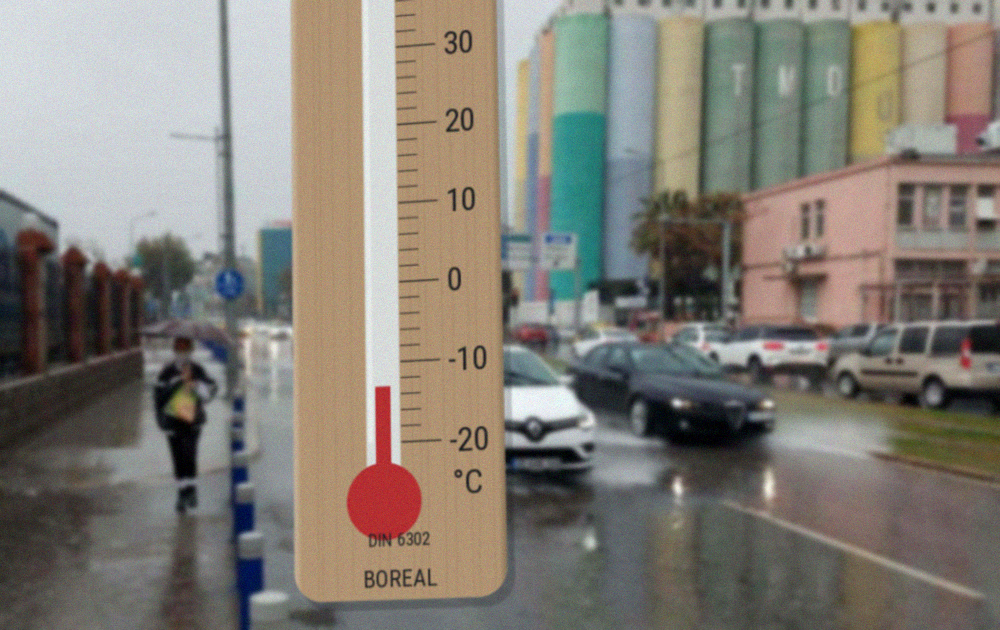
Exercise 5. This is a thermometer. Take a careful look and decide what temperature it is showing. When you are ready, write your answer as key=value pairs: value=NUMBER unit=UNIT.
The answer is value=-13 unit=°C
